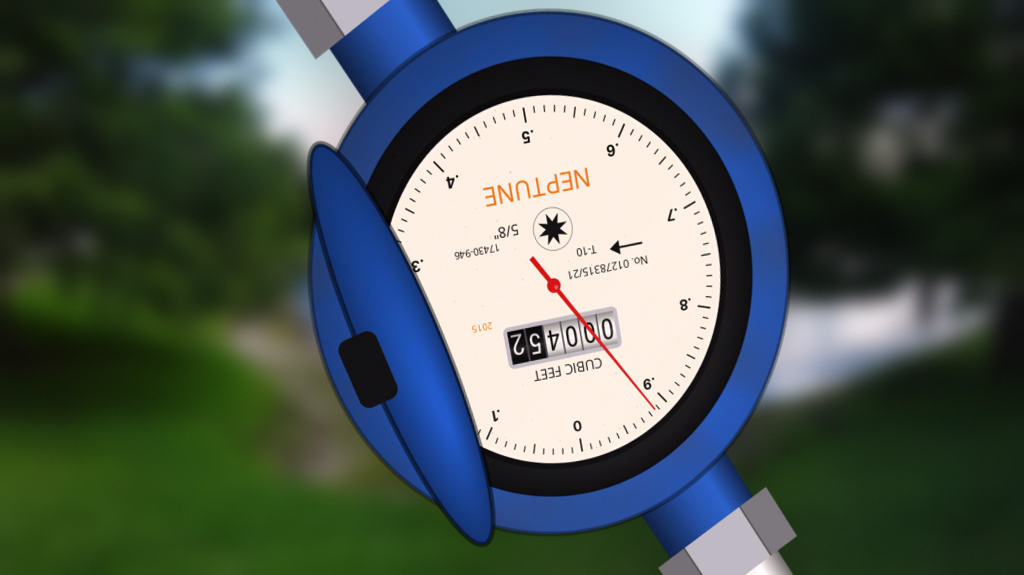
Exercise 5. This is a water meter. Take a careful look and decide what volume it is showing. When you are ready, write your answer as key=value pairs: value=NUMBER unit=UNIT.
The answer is value=451.91 unit=ft³
